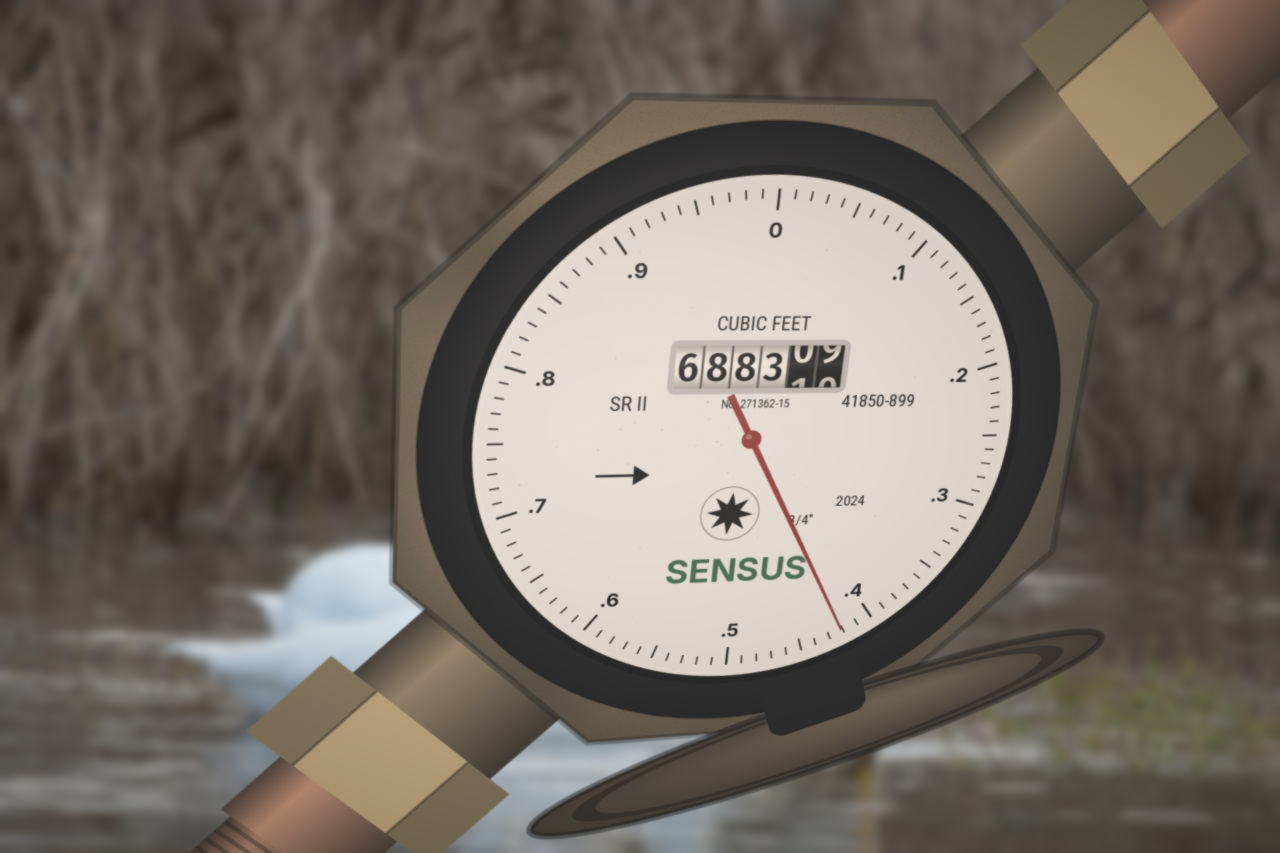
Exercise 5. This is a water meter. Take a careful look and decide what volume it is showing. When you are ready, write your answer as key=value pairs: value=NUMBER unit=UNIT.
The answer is value=688309.42 unit=ft³
